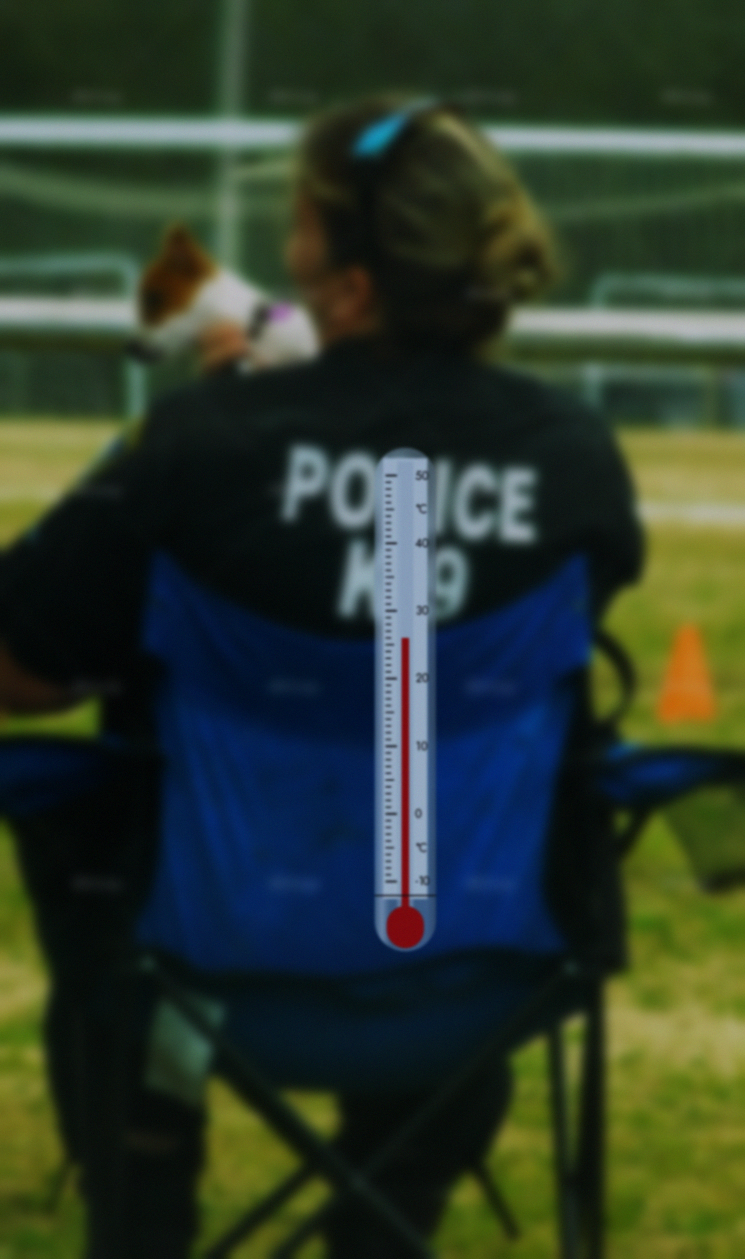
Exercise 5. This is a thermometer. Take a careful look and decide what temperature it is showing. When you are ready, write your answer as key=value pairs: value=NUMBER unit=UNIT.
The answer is value=26 unit=°C
